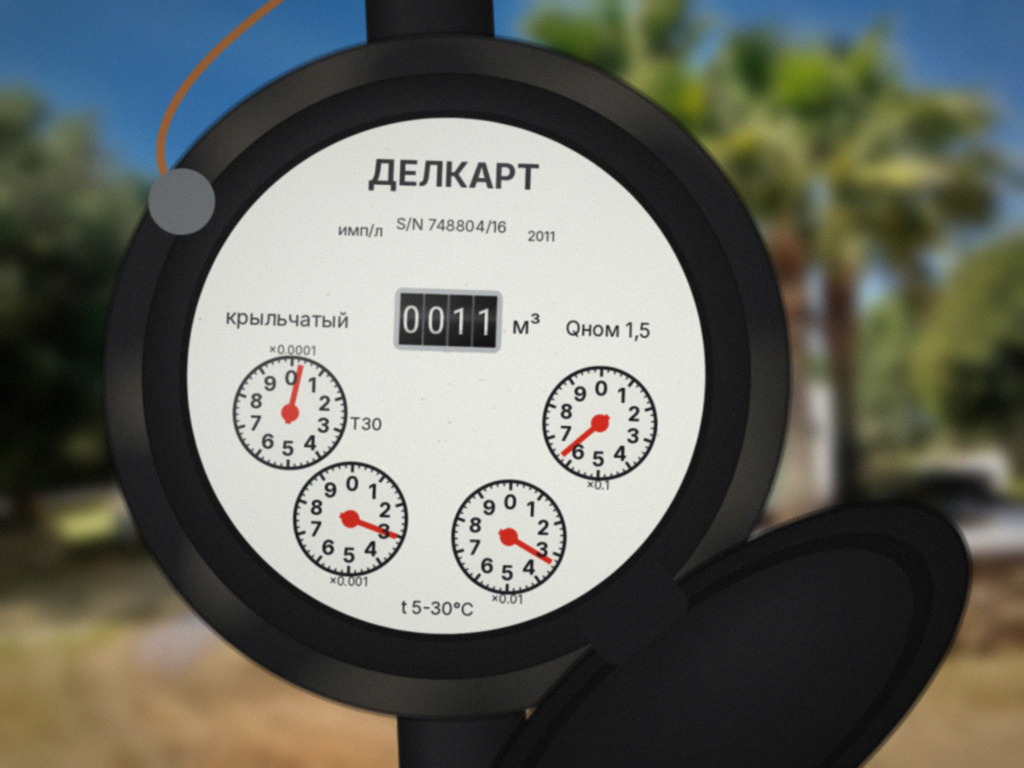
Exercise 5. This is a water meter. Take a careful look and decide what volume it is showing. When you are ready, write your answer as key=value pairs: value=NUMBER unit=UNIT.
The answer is value=11.6330 unit=m³
